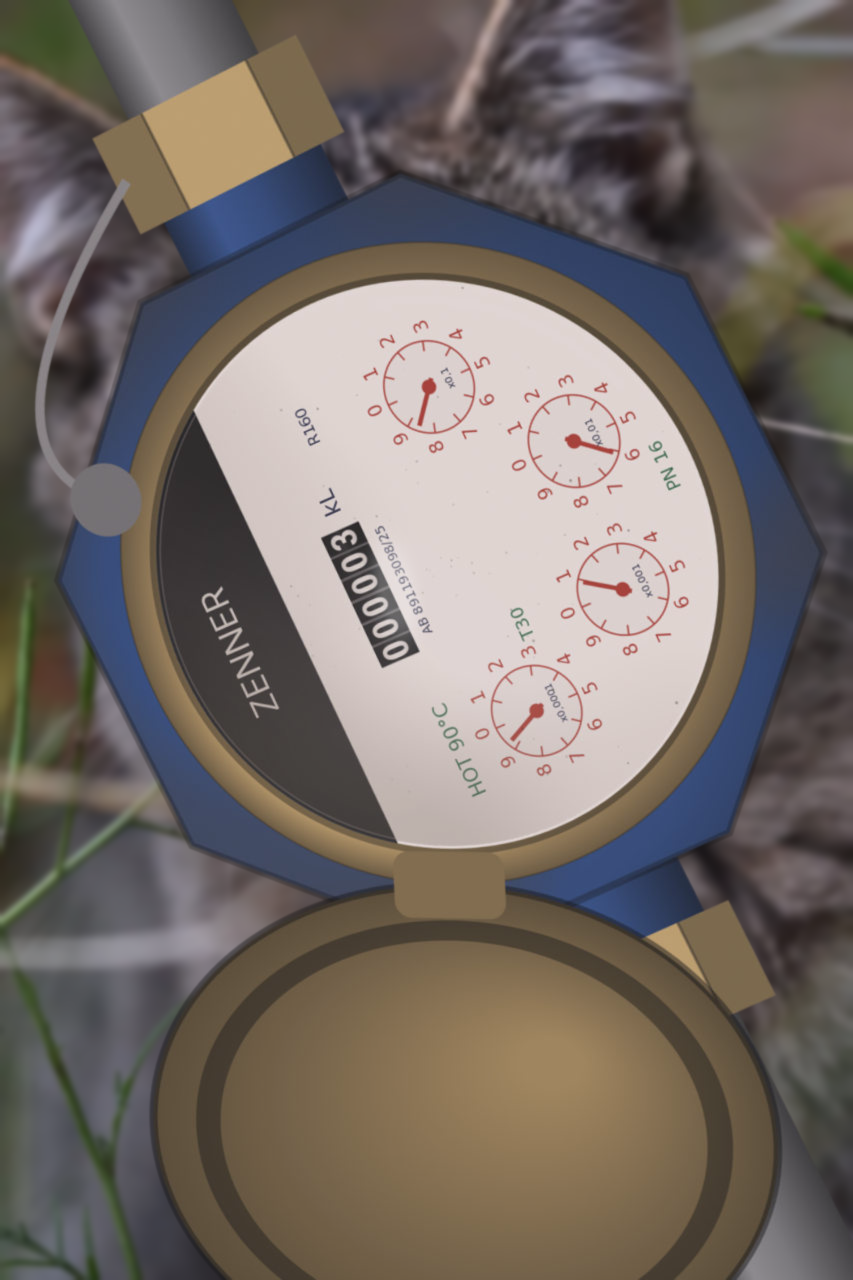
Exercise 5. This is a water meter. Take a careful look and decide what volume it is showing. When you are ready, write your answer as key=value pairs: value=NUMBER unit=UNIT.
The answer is value=3.8609 unit=kL
